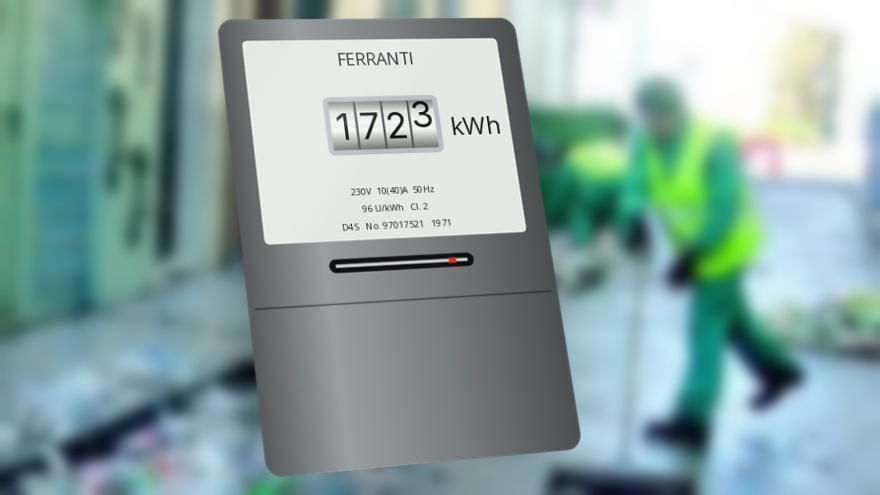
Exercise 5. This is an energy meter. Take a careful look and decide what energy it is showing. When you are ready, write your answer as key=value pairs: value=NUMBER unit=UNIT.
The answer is value=1723 unit=kWh
